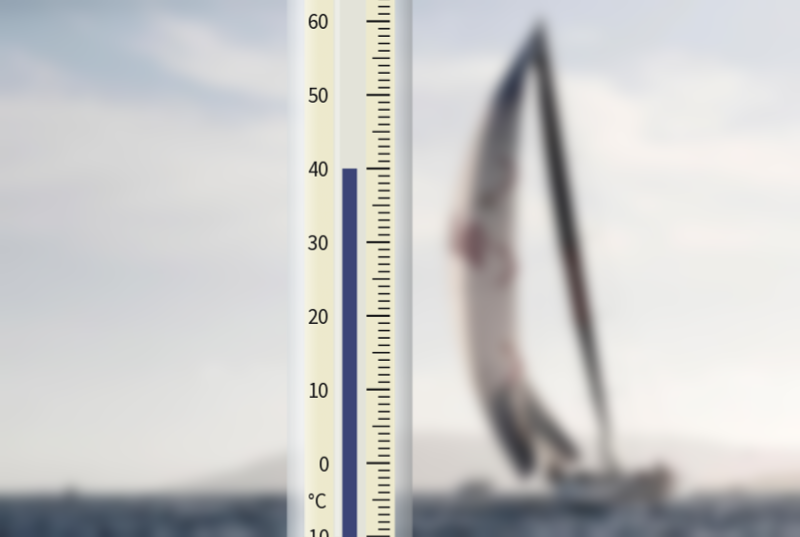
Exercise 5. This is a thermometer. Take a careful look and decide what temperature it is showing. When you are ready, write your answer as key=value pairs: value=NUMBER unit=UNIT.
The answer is value=40 unit=°C
